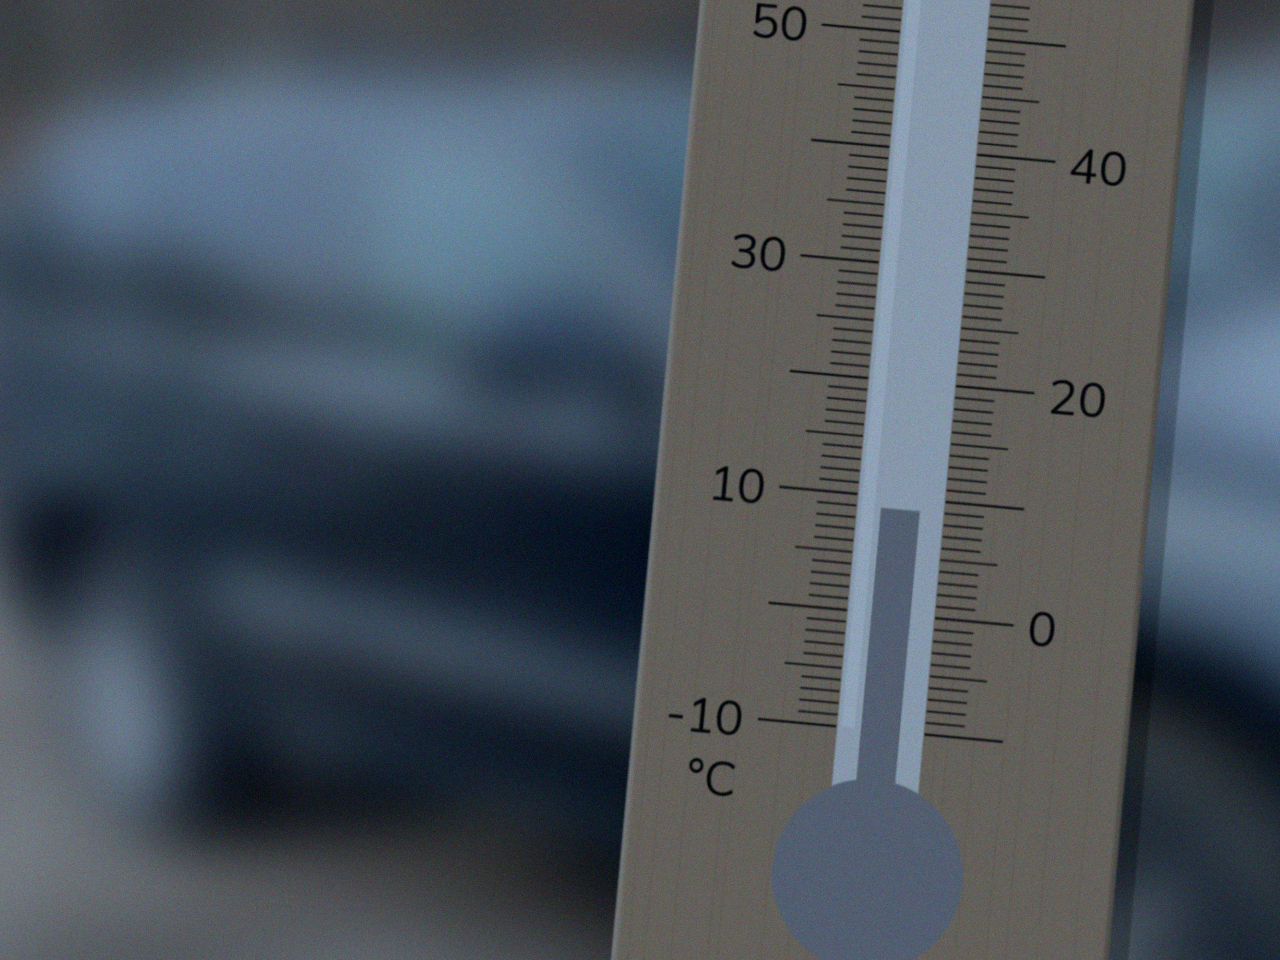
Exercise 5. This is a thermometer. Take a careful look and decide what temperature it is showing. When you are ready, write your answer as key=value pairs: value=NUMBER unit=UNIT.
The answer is value=9 unit=°C
